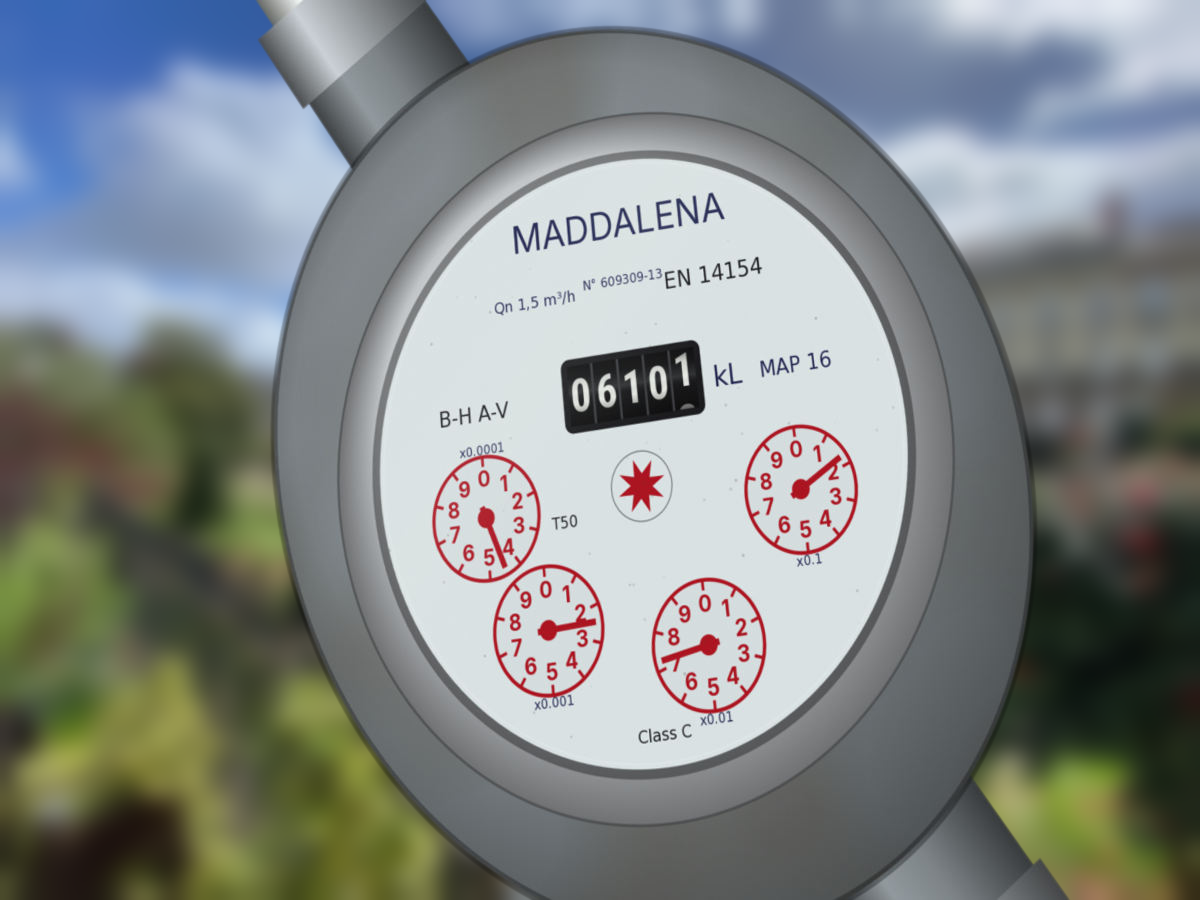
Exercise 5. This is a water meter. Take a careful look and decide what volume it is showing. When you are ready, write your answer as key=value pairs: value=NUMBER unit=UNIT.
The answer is value=6101.1724 unit=kL
